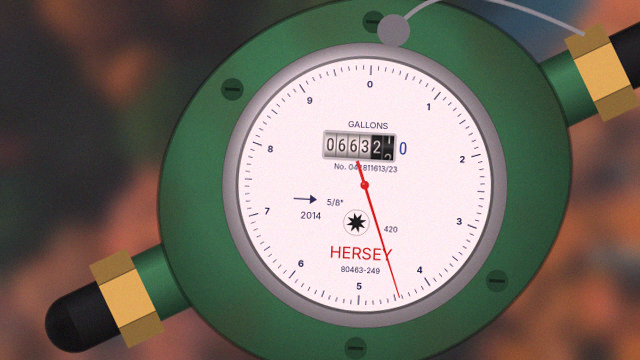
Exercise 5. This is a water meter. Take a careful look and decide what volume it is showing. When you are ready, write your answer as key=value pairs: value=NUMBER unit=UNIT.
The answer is value=663214.4 unit=gal
